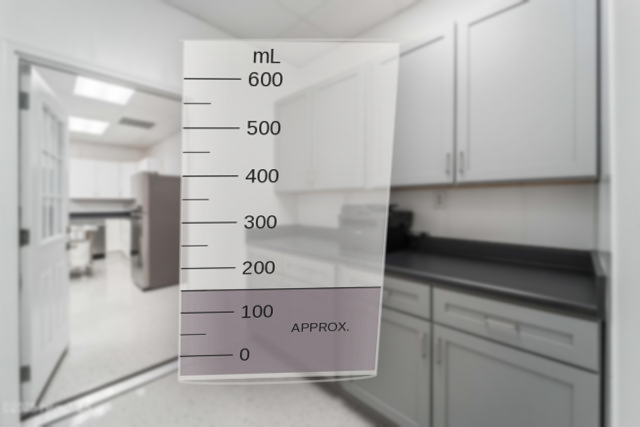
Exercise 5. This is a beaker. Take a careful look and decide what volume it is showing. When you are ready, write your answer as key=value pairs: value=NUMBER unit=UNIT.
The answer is value=150 unit=mL
